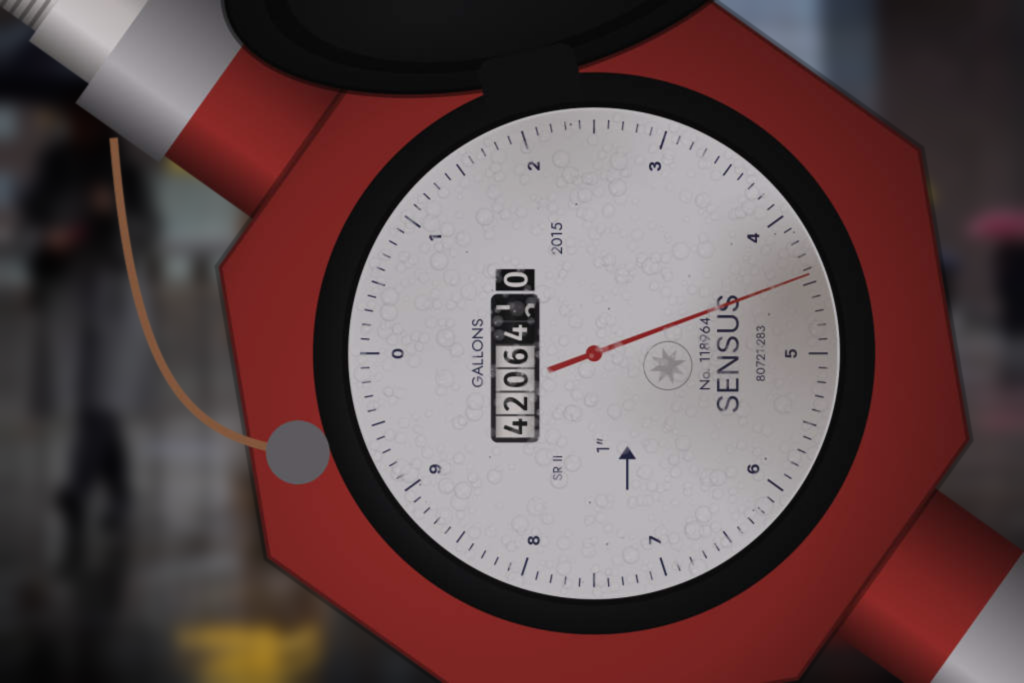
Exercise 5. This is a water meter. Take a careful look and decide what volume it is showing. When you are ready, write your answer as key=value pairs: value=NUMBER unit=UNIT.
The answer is value=4206414.4 unit=gal
